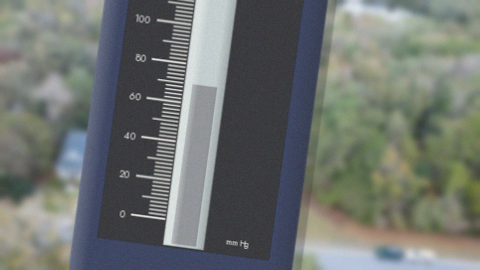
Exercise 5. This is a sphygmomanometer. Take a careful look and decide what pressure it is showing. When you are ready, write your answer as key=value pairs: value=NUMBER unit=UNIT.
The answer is value=70 unit=mmHg
